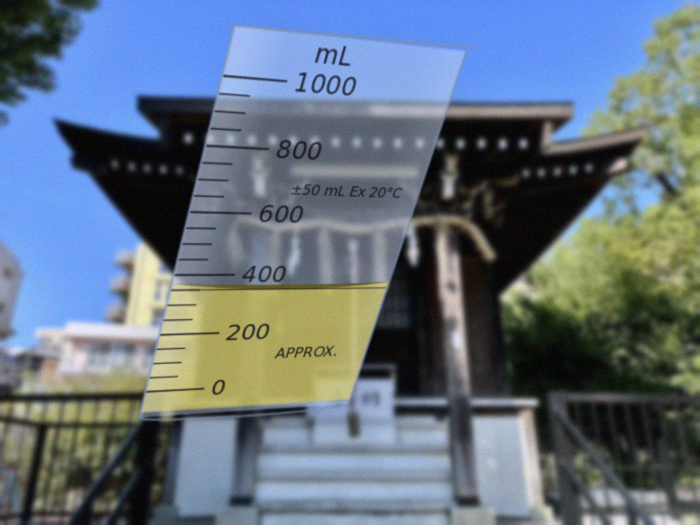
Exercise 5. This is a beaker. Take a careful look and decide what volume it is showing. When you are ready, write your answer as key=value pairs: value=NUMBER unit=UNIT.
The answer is value=350 unit=mL
